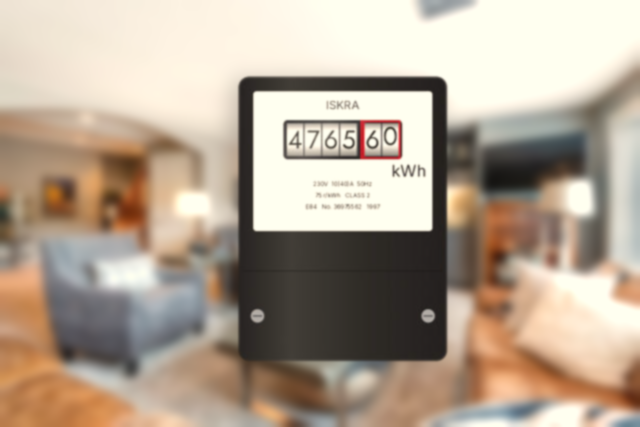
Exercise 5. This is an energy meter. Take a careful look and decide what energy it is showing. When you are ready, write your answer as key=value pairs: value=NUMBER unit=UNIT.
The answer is value=4765.60 unit=kWh
